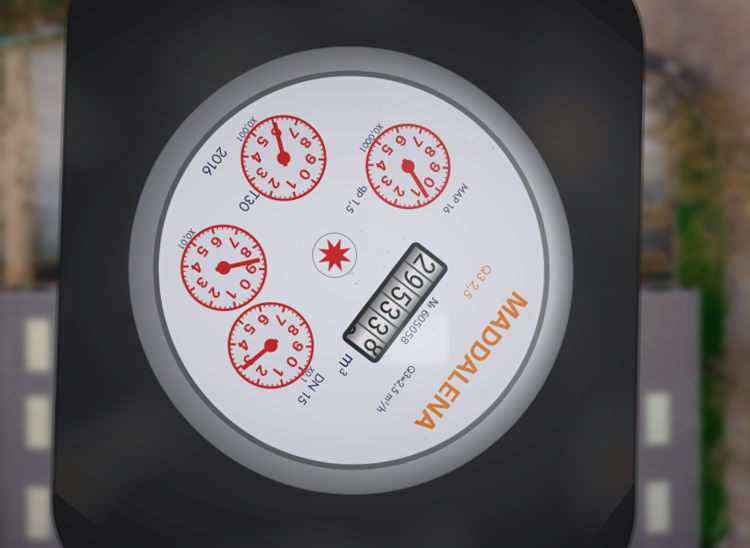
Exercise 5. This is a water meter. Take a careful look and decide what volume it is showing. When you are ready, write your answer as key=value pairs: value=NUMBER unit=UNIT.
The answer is value=295338.2860 unit=m³
